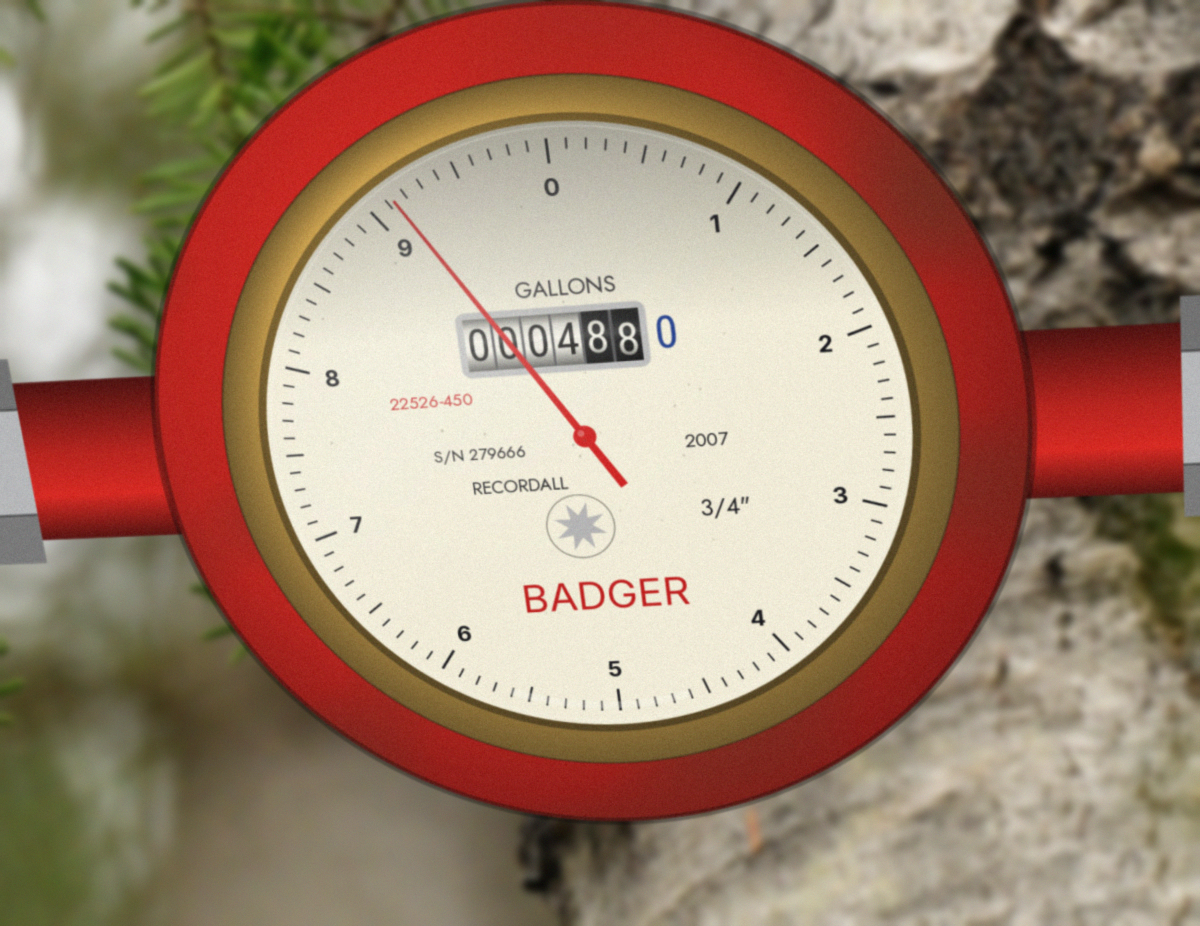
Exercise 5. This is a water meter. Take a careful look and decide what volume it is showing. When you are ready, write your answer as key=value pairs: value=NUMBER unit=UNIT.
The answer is value=4879.1 unit=gal
